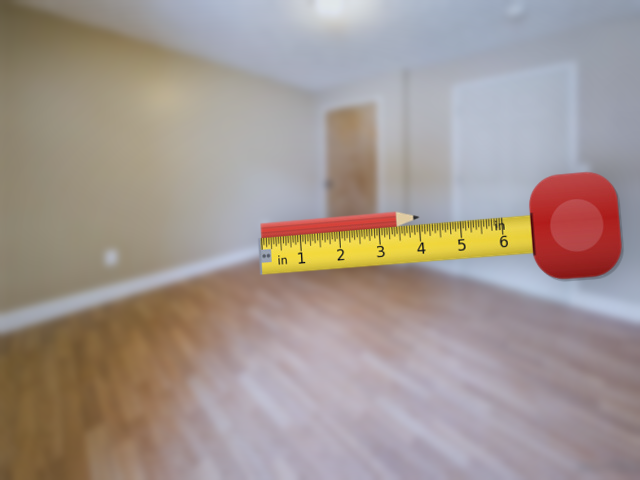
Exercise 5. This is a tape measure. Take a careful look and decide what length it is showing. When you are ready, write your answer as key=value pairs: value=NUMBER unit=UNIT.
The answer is value=4 unit=in
